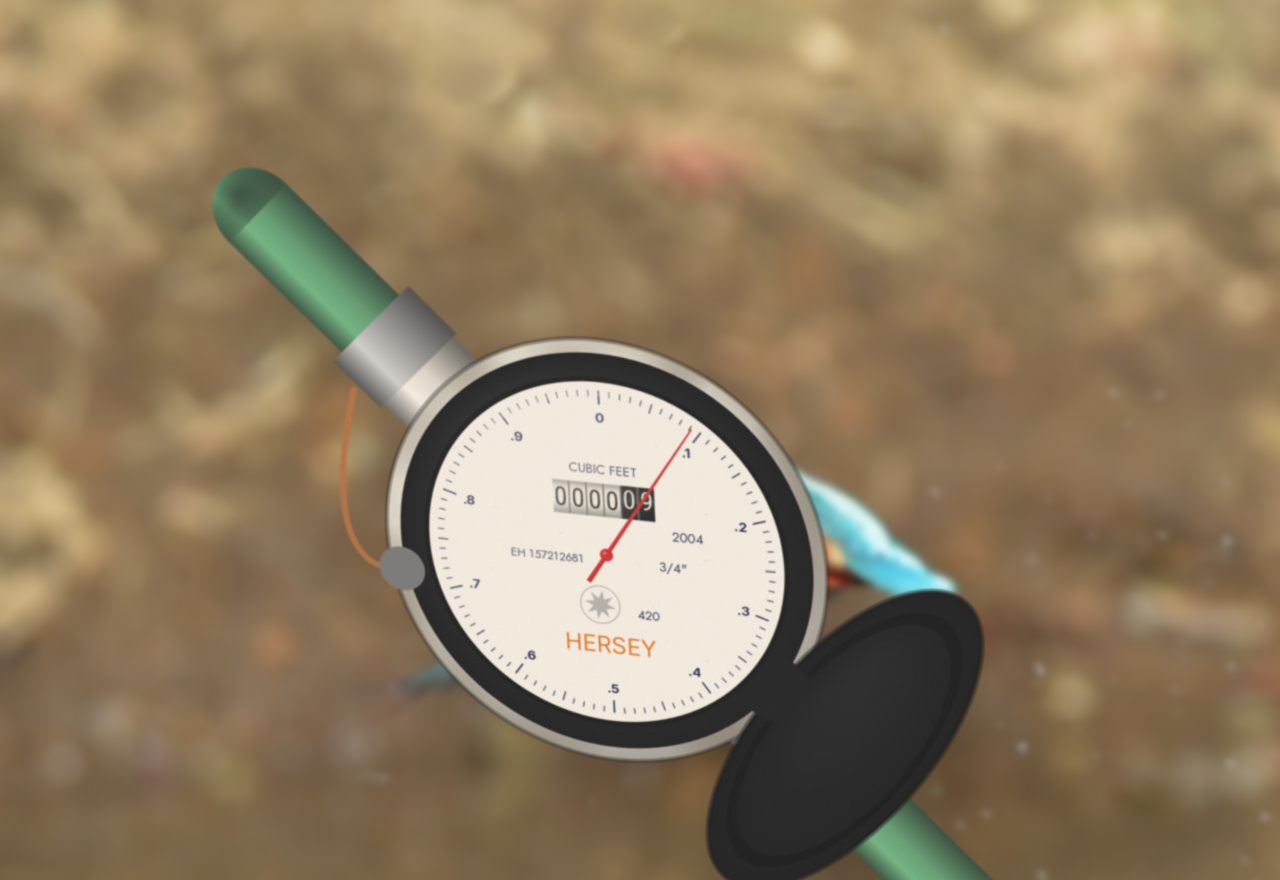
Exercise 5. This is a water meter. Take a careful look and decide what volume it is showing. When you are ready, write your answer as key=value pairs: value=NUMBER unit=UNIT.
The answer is value=9.09 unit=ft³
